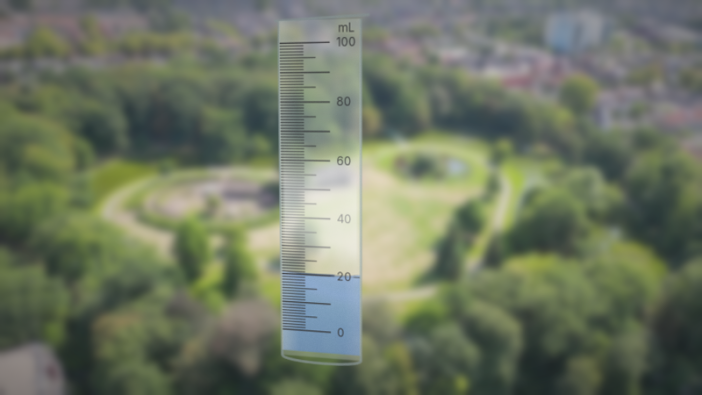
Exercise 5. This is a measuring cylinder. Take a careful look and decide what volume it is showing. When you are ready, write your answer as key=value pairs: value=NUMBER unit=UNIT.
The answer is value=20 unit=mL
